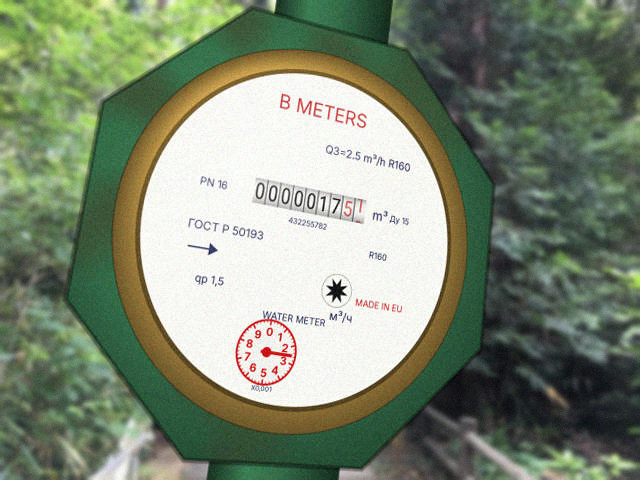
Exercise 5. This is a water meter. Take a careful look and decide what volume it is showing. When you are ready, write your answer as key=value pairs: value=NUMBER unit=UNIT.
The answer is value=17.512 unit=m³
